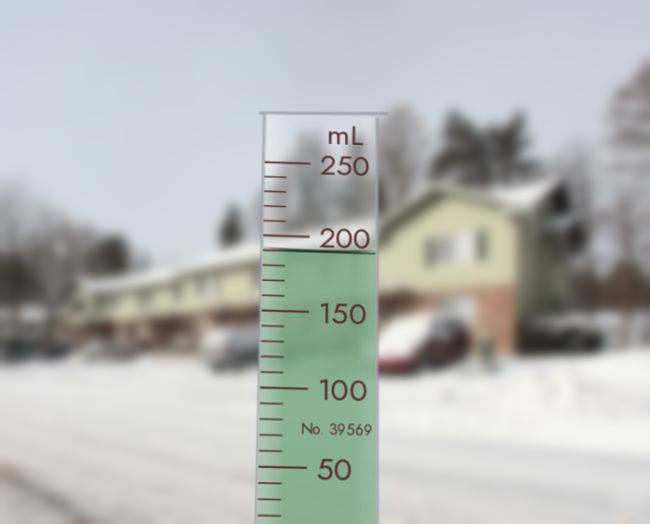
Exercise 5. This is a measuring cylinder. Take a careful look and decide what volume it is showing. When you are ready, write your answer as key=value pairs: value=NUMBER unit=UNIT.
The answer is value=190 unit=mL
